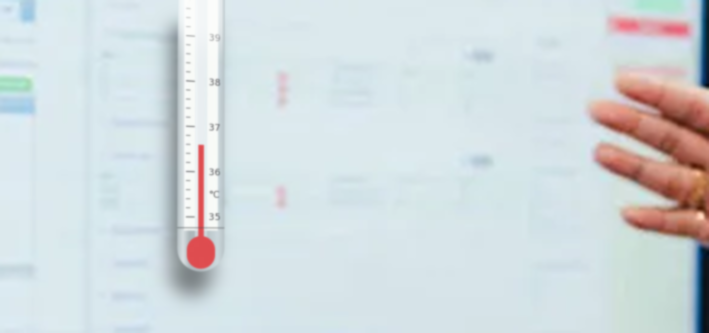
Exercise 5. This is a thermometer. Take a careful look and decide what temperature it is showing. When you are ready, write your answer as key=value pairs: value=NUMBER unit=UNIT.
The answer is value=36.6 unit=°C
